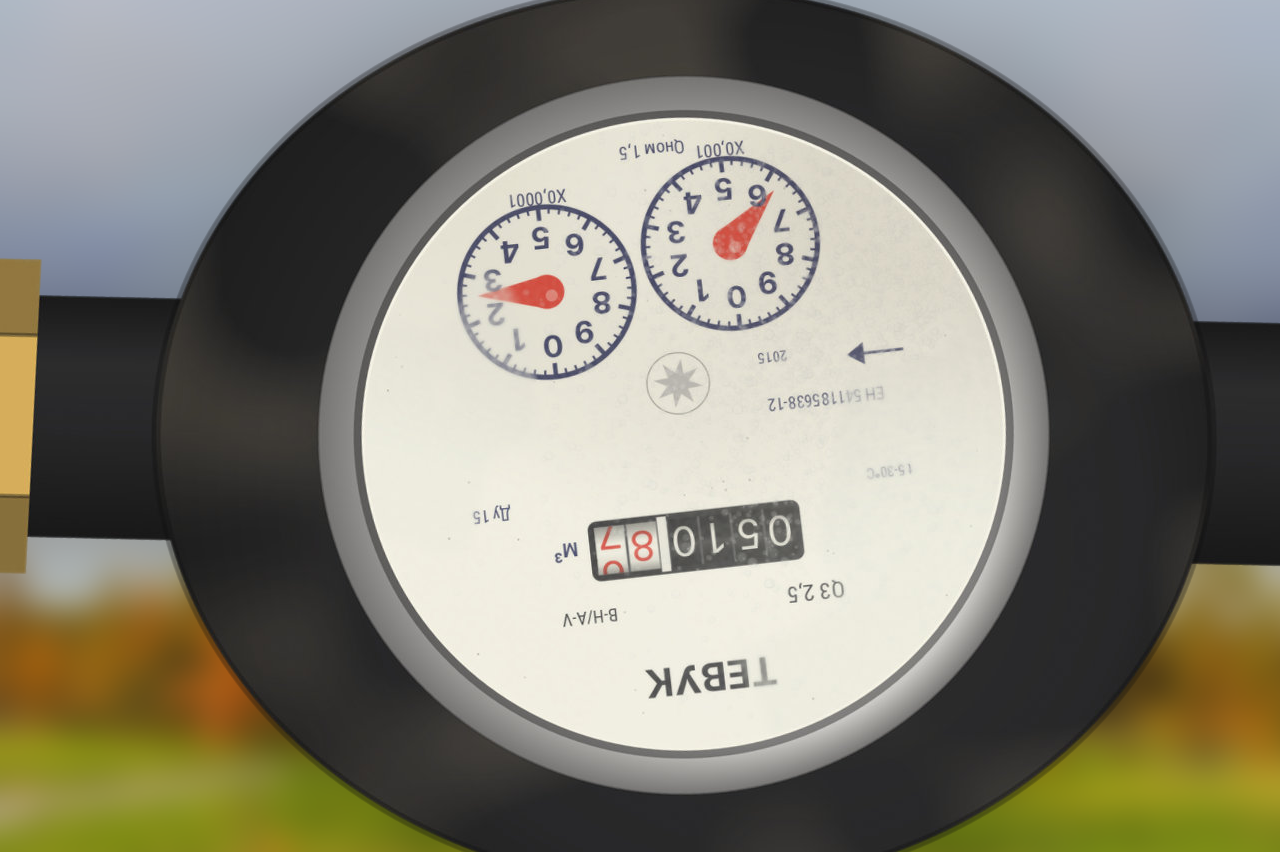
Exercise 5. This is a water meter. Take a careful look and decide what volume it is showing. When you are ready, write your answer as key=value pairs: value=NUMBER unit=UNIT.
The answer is value=510.8662 unit=m³
